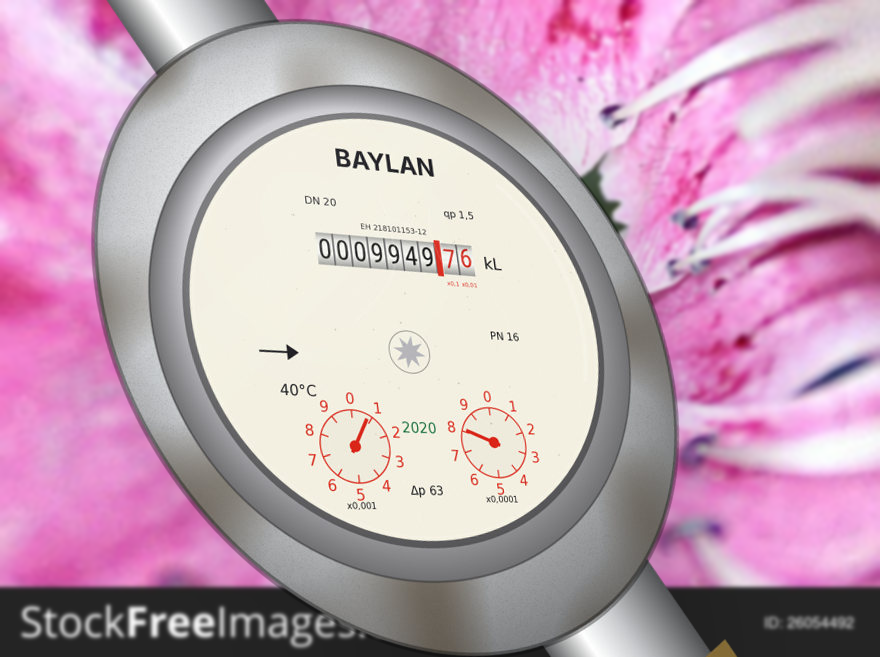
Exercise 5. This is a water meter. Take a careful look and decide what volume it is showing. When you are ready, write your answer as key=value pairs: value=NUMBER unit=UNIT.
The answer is value=9949.7608 unit=kL
